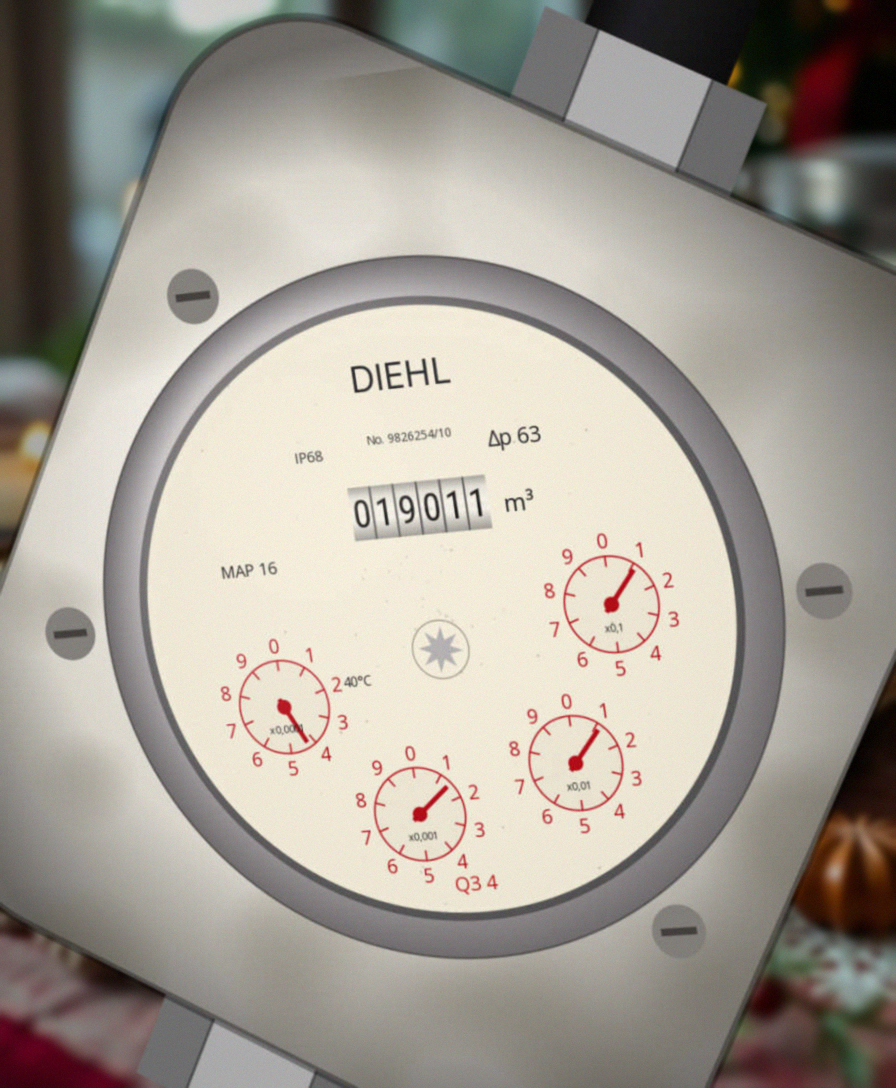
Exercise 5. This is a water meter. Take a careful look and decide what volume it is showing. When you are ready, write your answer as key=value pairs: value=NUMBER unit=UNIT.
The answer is value=19011.1114 unit=m³
